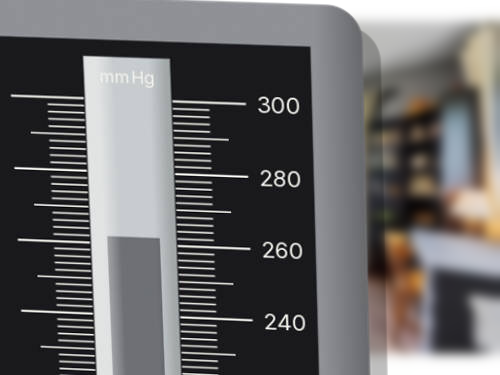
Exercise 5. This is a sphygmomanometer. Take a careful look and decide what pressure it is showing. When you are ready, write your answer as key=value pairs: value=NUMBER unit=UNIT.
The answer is value=262 unit=mmHg
